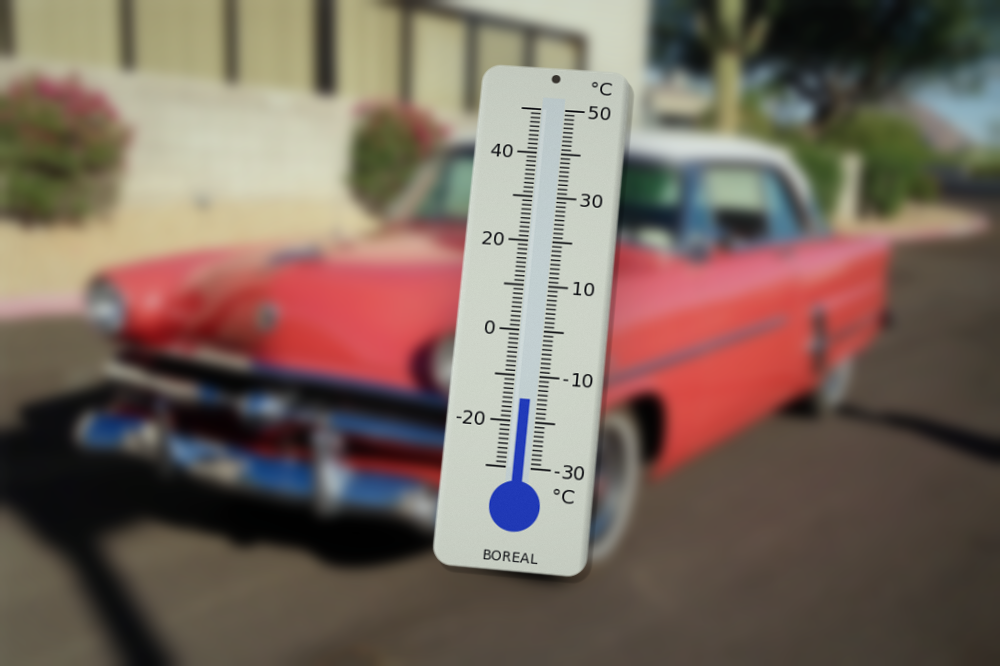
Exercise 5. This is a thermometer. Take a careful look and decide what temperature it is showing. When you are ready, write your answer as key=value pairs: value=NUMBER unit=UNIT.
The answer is value=-15 unit=°C
